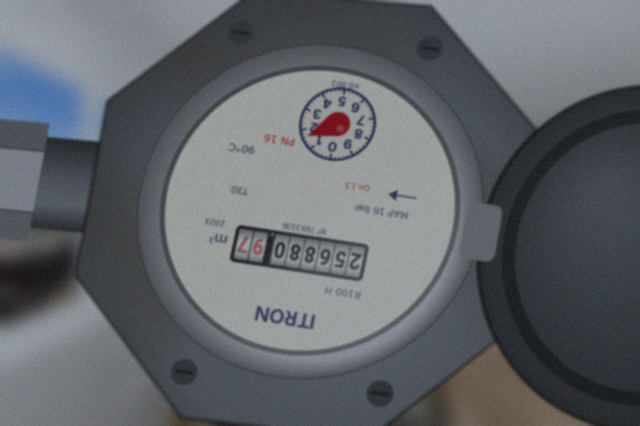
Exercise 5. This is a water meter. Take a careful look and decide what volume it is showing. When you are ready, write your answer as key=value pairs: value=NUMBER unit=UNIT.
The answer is value=256880.971 unit=m³
